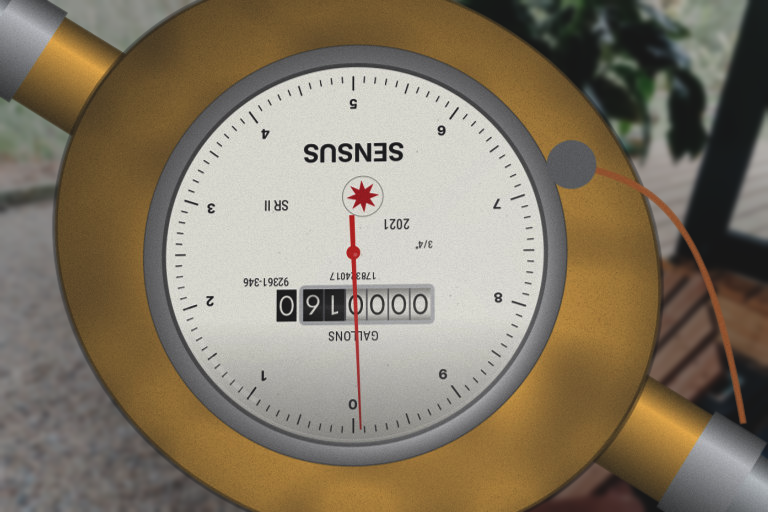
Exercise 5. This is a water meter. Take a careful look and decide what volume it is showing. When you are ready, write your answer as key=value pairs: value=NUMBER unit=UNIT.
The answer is value=159.9 unit=gal
